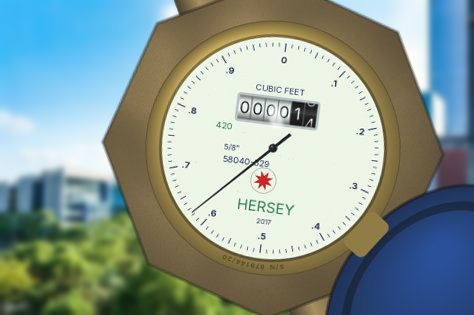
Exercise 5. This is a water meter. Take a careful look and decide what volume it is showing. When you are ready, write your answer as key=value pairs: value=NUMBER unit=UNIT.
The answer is value=13.62 unit=ft³
